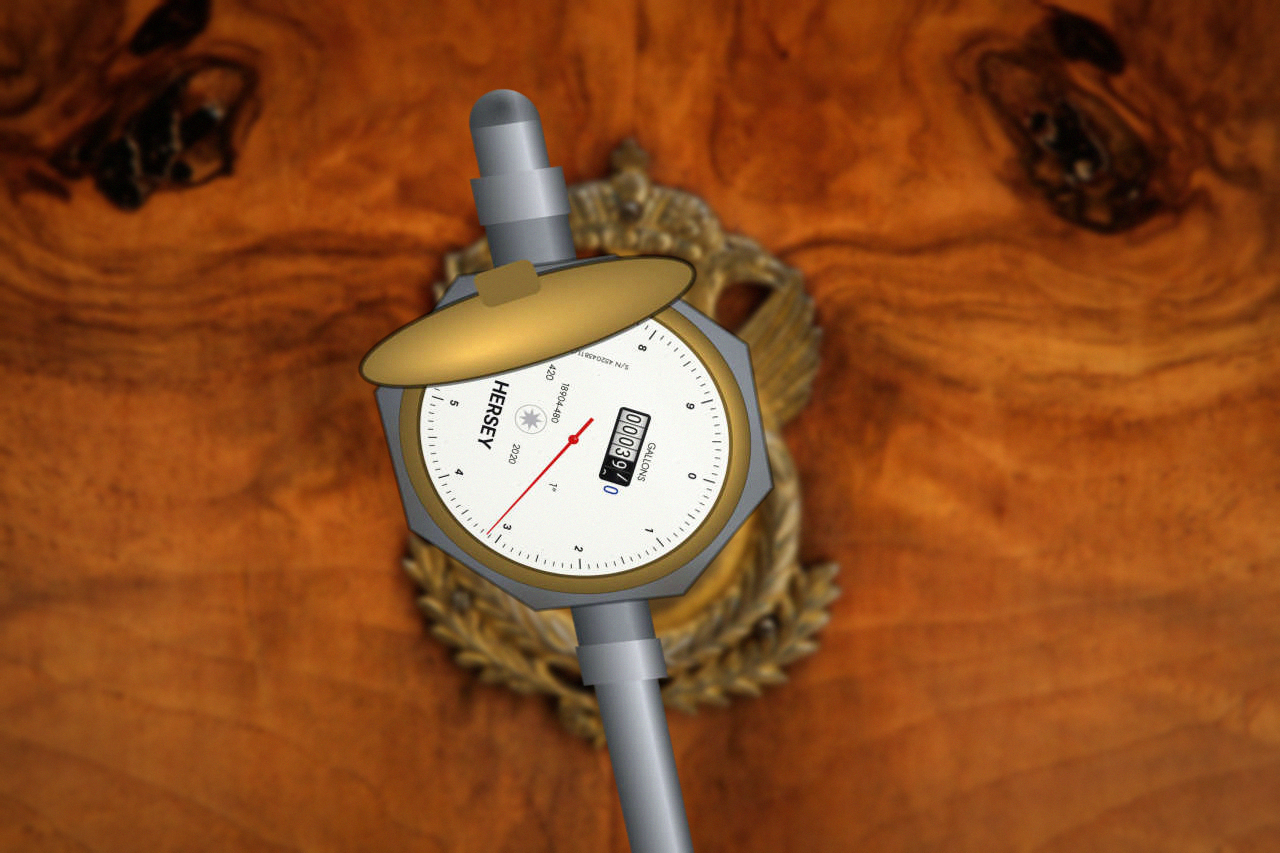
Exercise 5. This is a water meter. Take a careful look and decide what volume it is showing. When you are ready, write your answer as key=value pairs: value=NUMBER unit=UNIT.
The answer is value=3973.1 unit=gal
